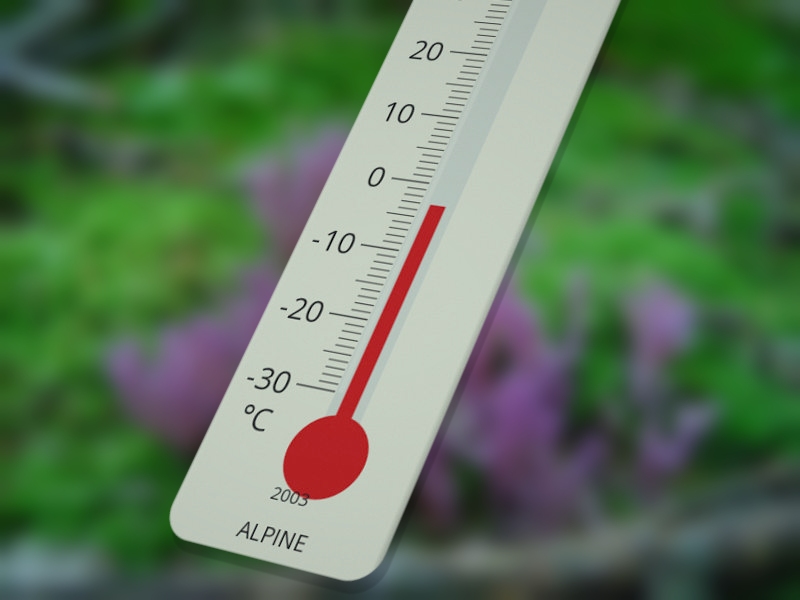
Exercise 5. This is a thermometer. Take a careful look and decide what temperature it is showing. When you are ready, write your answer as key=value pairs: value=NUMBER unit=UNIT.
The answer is value=-3 unit=°C
